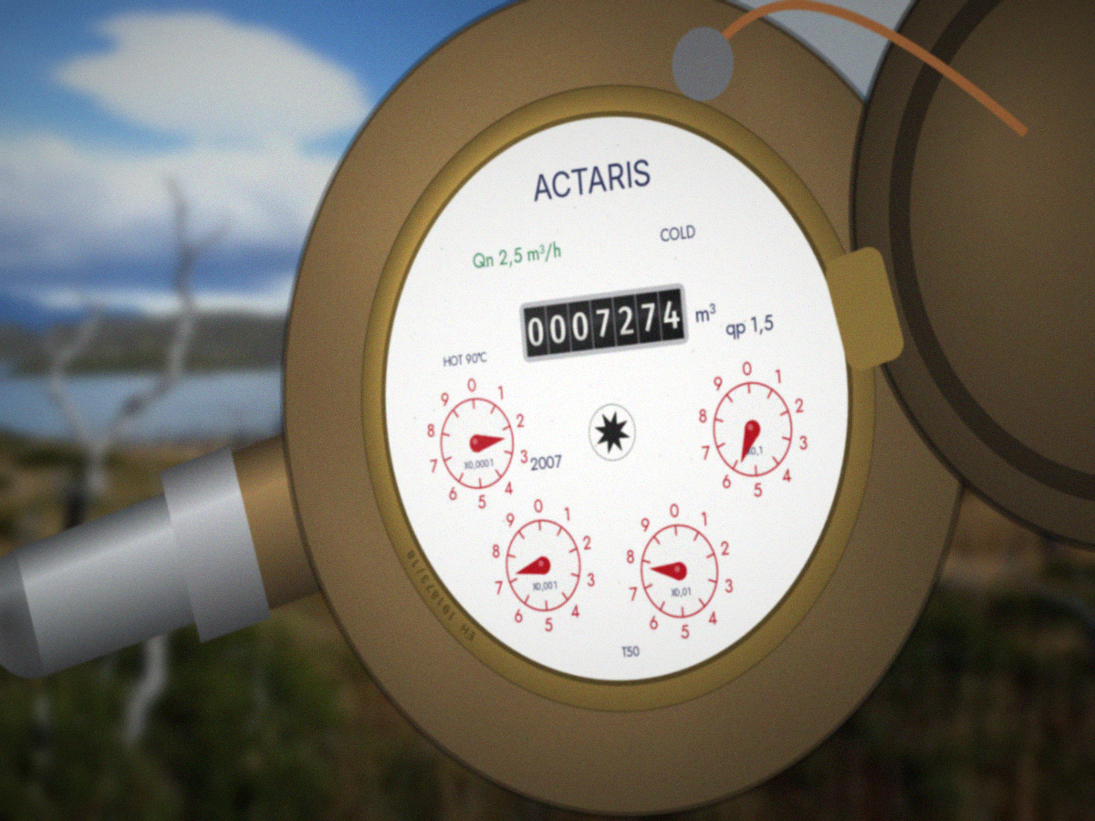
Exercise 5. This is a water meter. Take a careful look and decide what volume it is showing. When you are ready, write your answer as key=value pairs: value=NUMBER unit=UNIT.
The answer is value=7274.5772 unit=m³
